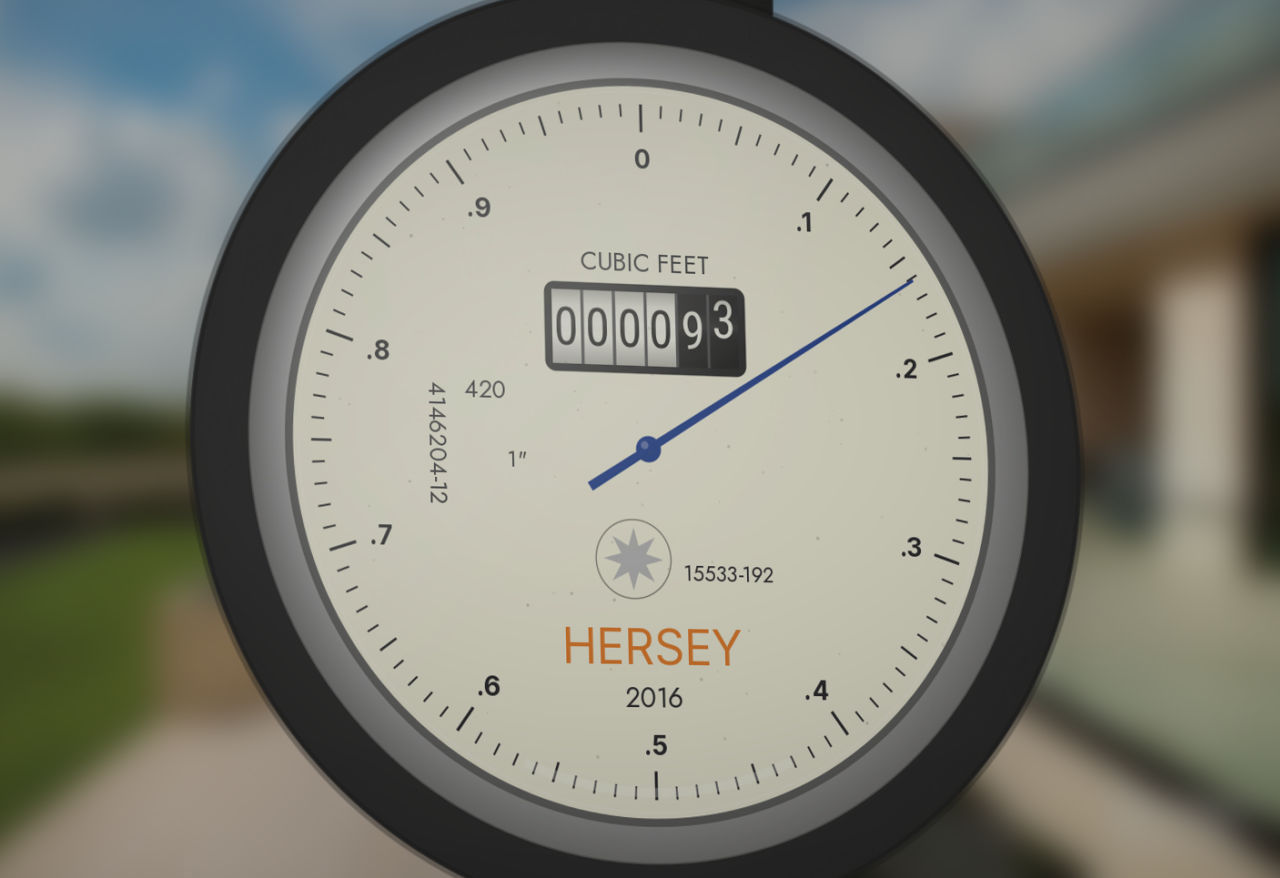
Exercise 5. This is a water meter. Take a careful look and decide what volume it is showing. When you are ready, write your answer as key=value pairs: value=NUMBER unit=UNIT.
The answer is value=93.16 unit=ft³
